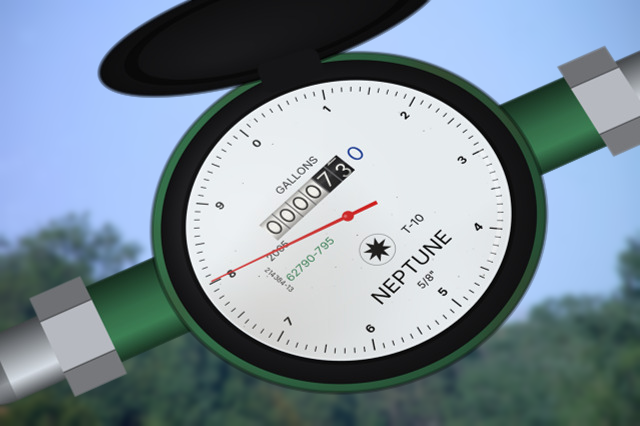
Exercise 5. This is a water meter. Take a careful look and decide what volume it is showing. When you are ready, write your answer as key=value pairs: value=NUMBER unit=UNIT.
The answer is value=728.0 unit=gal
